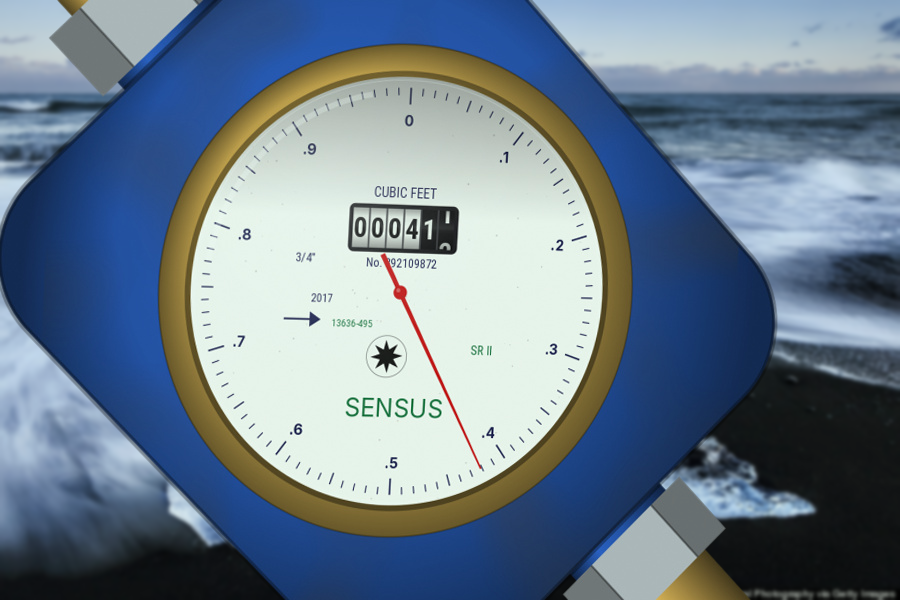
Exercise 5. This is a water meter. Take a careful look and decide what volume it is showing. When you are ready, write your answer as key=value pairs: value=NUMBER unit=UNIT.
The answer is value=411.42 unit=ft³
